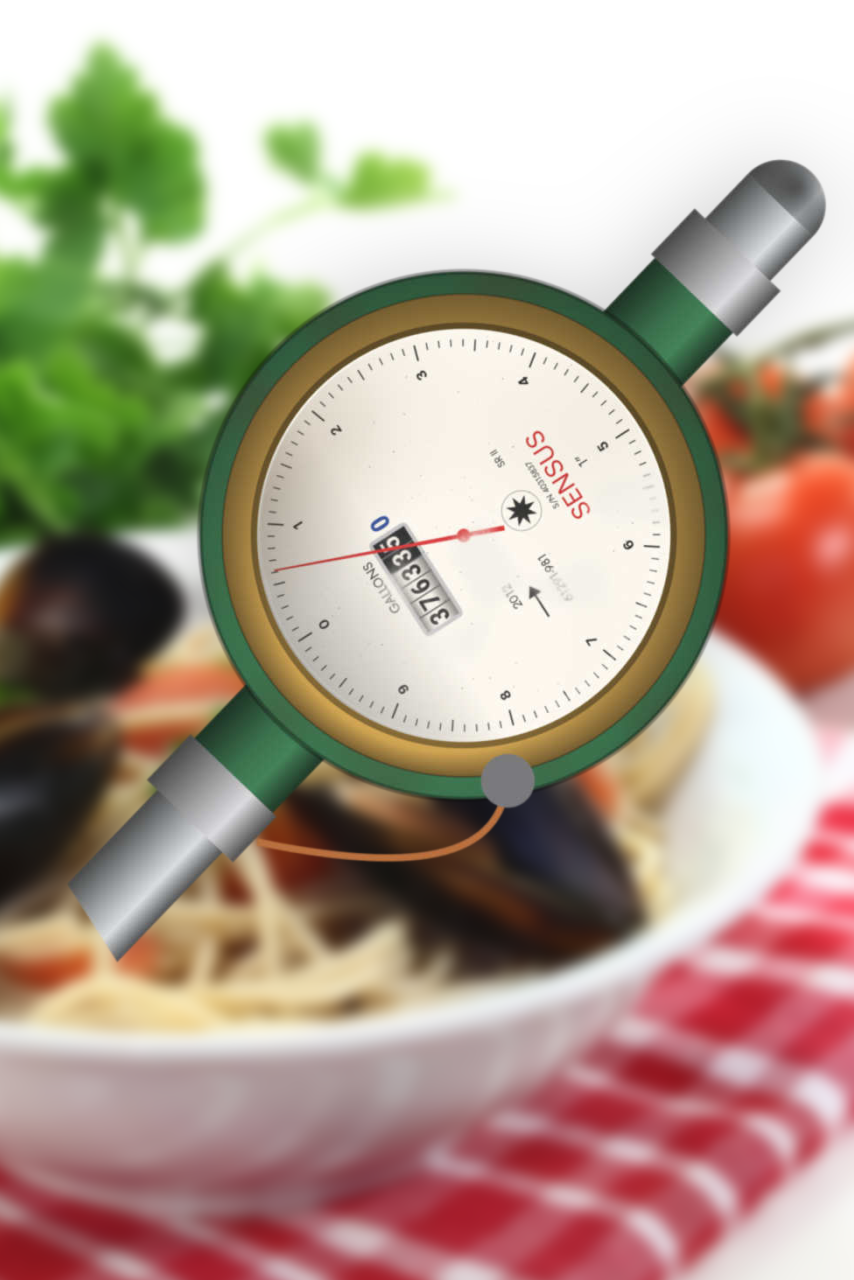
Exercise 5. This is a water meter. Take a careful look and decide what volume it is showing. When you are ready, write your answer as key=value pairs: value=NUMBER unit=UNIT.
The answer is value=3763350.6 unit=gal
